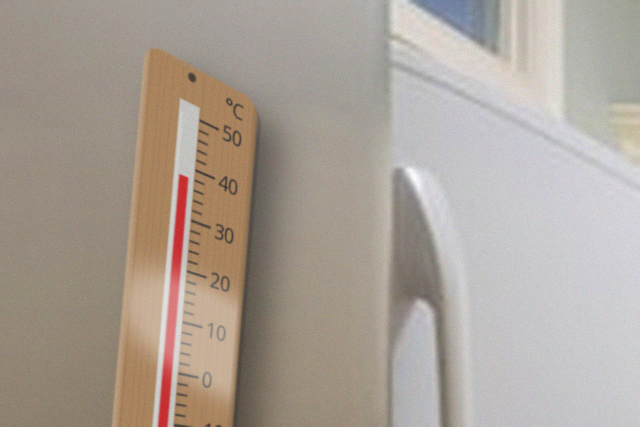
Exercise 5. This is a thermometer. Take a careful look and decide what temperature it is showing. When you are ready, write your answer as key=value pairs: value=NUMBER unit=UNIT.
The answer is value=38 unit=°C
